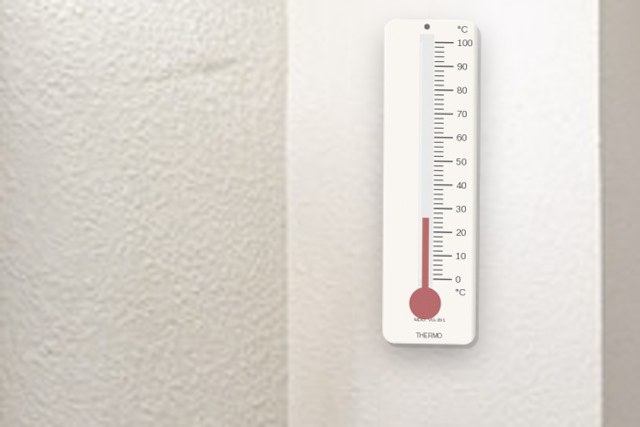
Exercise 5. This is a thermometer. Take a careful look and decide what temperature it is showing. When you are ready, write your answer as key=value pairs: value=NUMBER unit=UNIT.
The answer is value=26 unit=°C
